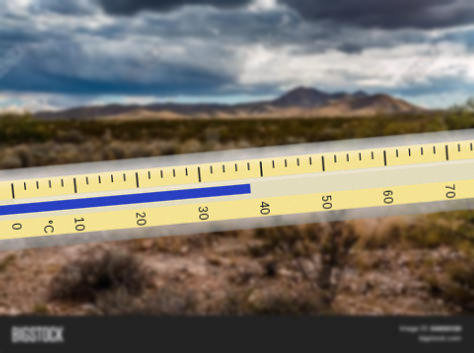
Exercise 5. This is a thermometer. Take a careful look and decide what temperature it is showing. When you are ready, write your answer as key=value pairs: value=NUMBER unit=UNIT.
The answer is value=38 unit=°C
